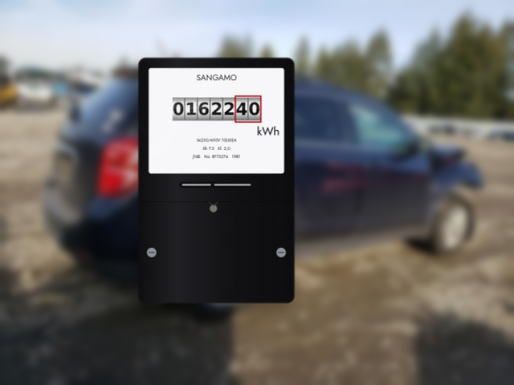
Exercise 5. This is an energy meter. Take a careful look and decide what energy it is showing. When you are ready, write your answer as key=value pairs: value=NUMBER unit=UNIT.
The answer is value=1622.40 unit=kWh
